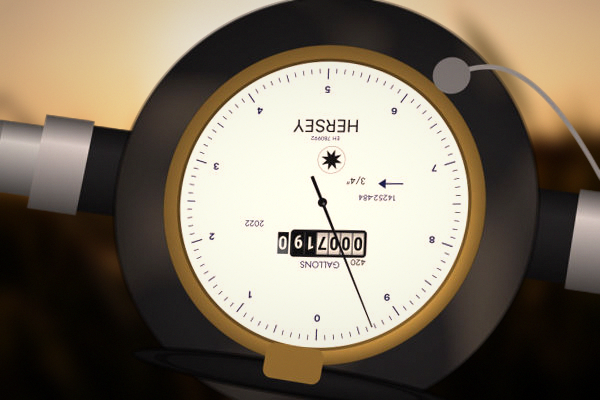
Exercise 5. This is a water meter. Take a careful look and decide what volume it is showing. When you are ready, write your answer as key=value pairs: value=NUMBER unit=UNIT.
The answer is value=7189.3 unit=gal
